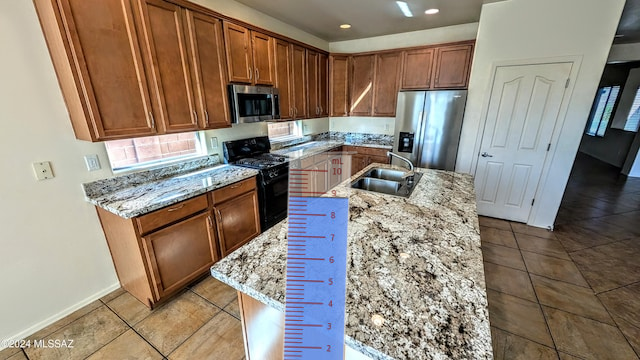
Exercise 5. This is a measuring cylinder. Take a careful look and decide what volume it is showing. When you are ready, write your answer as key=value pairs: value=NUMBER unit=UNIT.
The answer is value=8.8 unit=mL
